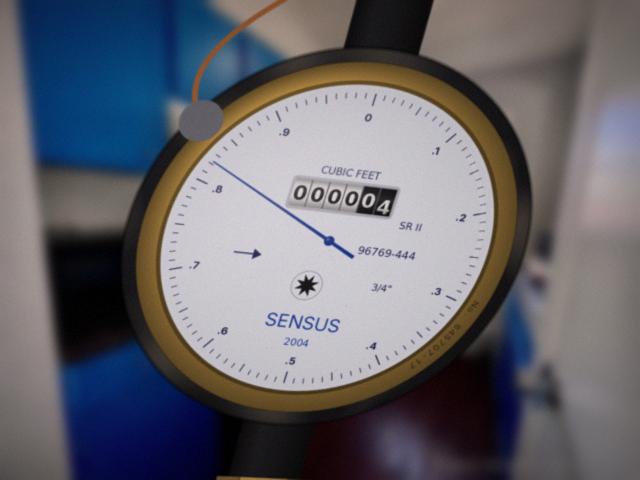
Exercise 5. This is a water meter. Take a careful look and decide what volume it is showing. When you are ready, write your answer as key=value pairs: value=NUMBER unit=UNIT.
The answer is value=3.82 unit=ft³
